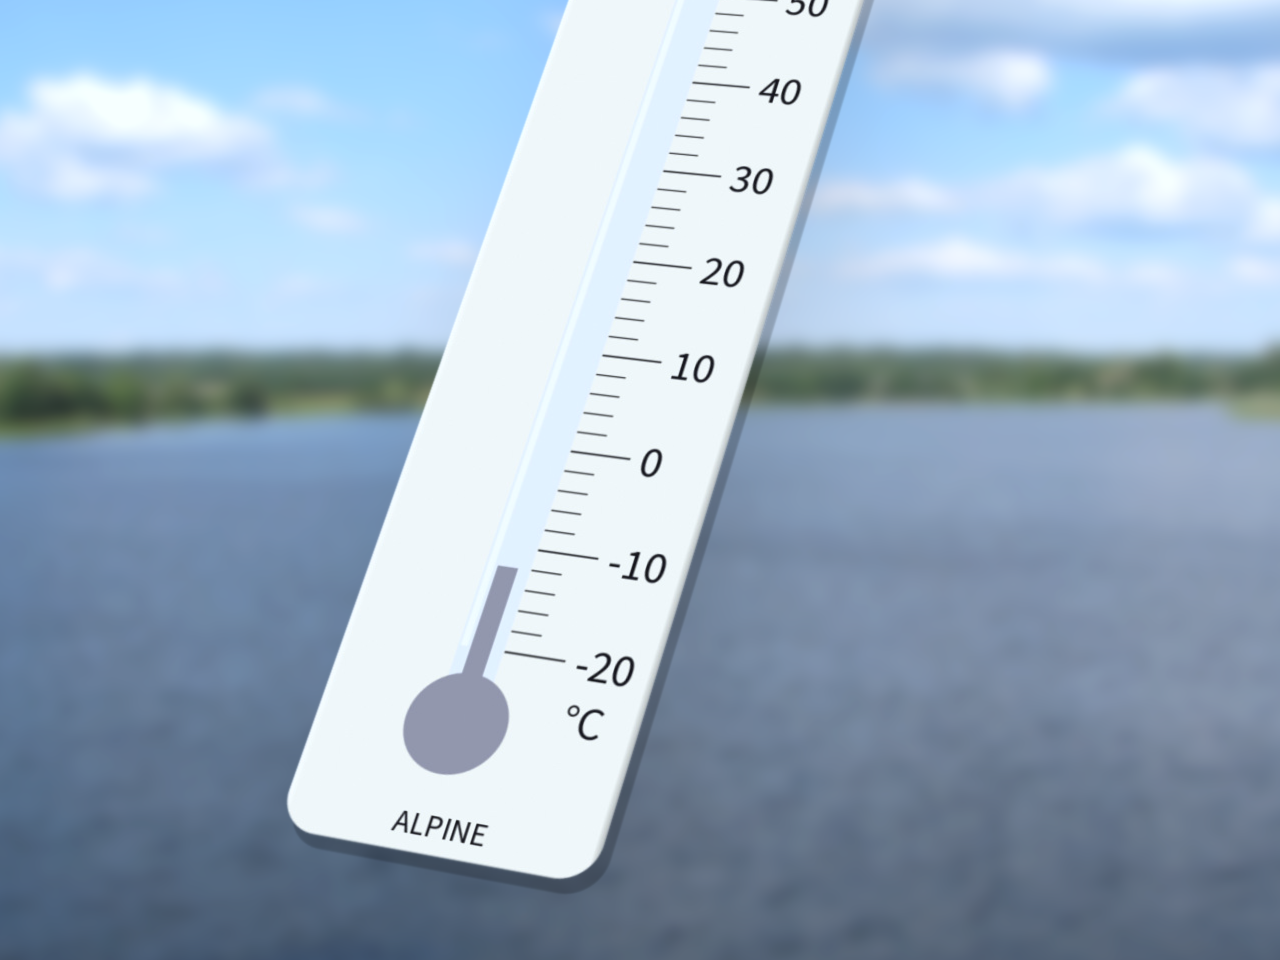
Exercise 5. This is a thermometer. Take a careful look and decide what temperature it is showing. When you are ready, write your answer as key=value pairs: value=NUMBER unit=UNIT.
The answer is value=-12 unit=°C
